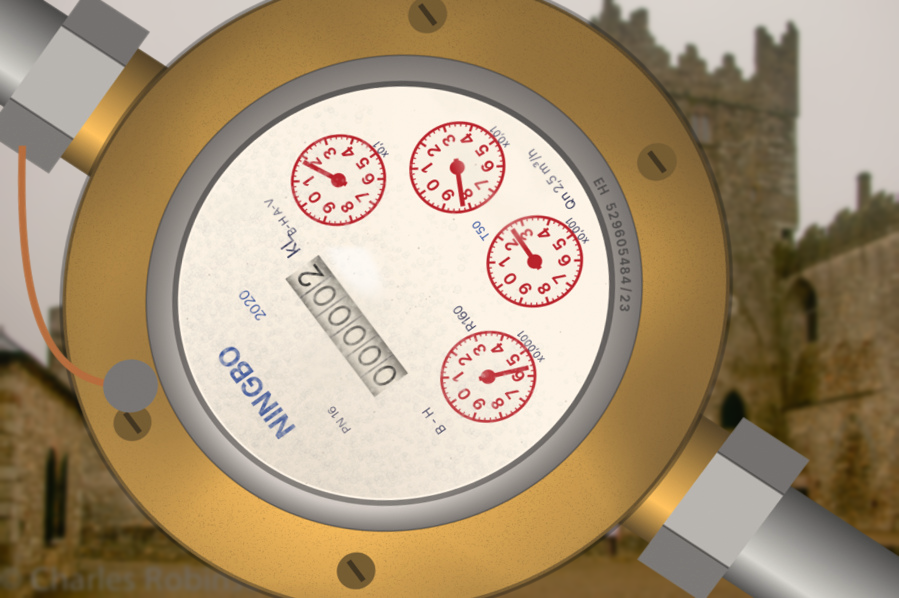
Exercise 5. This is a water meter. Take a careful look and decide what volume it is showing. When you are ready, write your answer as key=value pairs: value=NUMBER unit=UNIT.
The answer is value=2.1825 unit=kL
